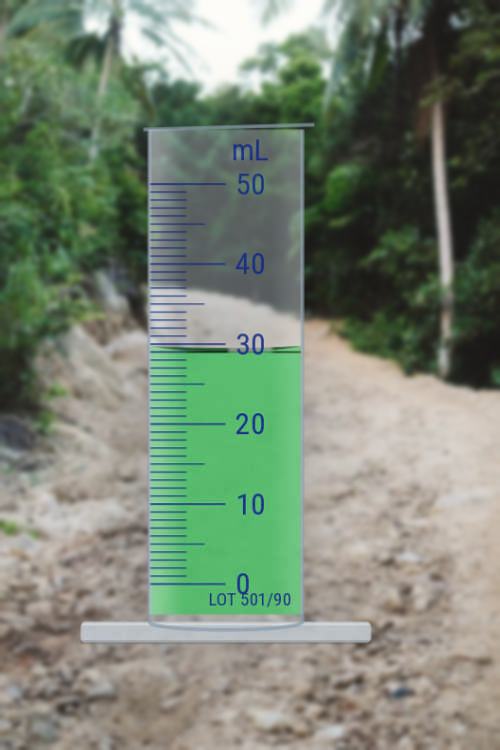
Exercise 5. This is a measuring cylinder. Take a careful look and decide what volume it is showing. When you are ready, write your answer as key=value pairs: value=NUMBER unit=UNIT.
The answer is value=29 unit=mL
